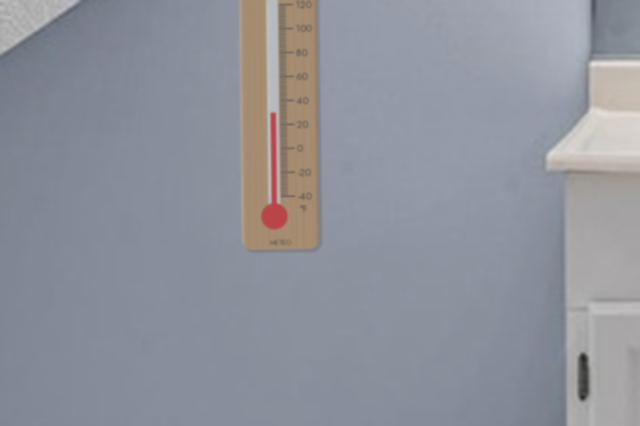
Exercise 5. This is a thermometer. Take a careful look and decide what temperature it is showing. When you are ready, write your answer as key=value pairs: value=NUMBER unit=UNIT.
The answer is value=30 unit=°F
